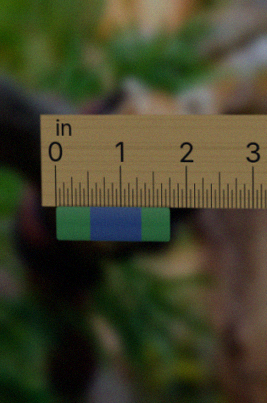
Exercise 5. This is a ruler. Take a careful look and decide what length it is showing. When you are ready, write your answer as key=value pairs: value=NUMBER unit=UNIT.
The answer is value=1.75 unit=in
